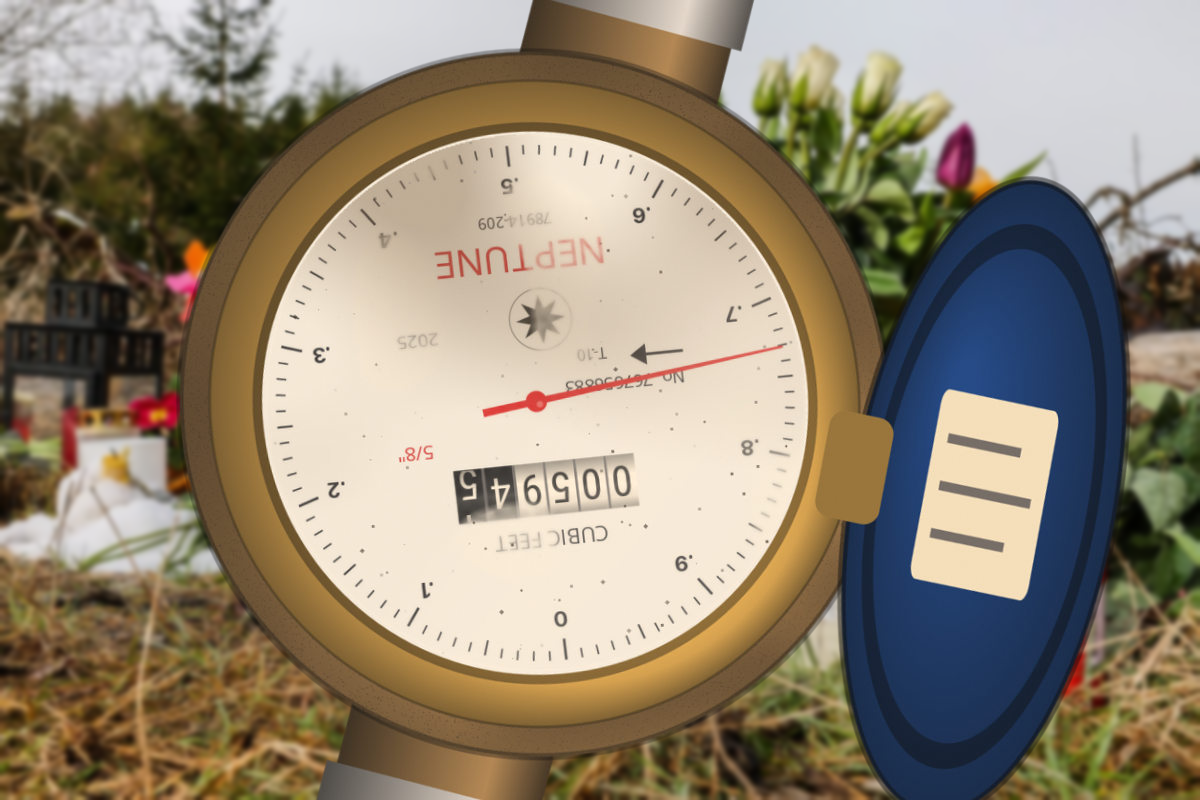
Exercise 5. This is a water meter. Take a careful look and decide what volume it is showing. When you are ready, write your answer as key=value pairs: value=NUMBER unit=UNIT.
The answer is value=5944.73 unit=ft³
